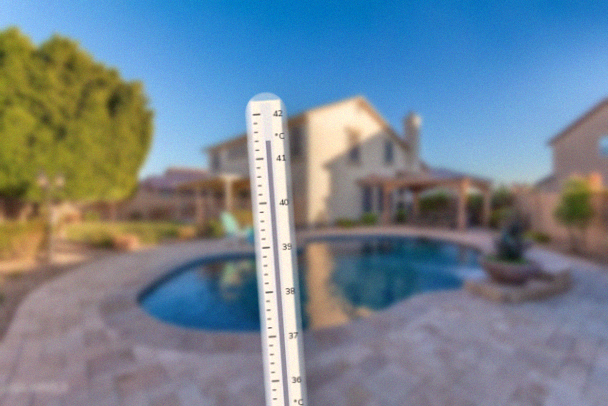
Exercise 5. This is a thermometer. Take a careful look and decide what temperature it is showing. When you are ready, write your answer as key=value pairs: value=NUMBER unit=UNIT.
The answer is value=41.4 unit=°C
